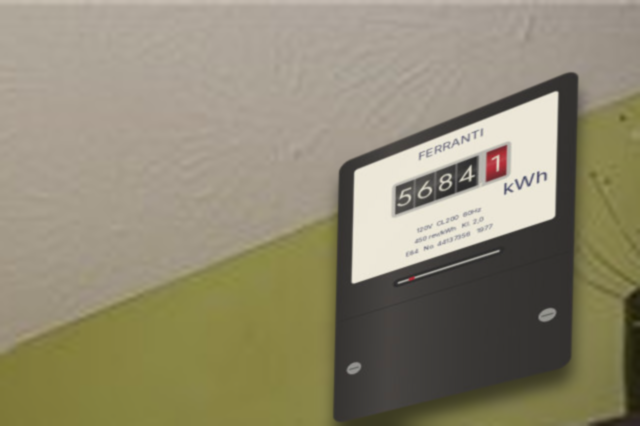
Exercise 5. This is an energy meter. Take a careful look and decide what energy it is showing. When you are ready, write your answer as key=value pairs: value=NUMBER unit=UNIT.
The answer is value=5684.1 unit=kWh
